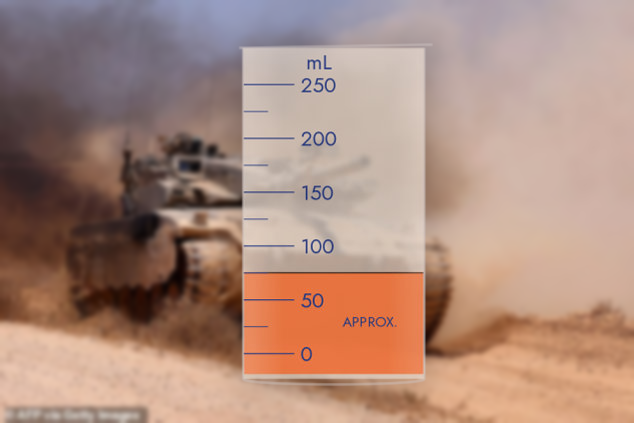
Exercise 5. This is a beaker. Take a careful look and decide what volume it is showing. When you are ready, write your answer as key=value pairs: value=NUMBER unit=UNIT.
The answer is value=75 unit=mL
